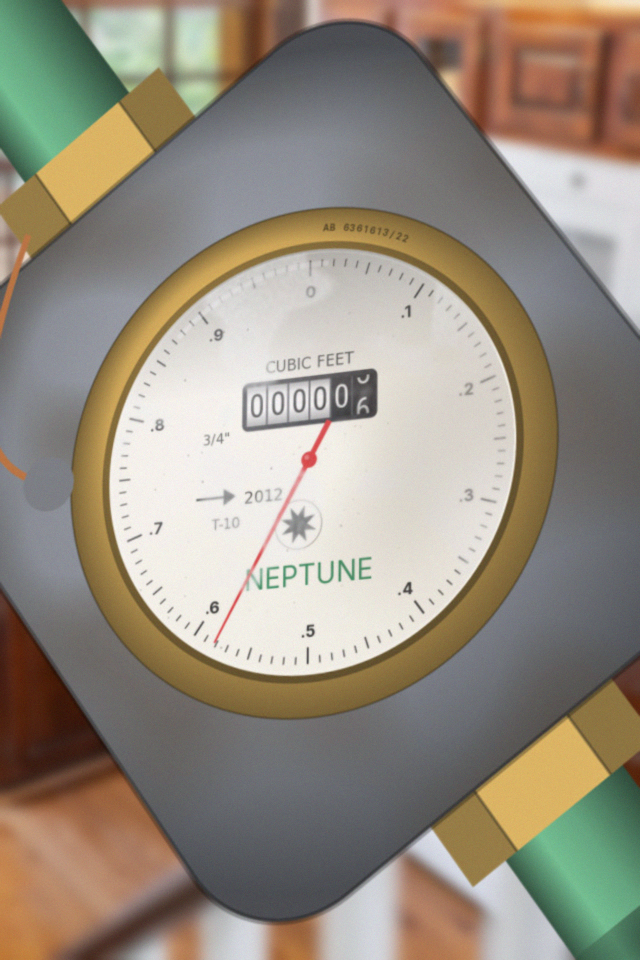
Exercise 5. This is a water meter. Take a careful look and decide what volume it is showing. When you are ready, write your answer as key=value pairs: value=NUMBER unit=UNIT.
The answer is value=5.58 unit=ft³
